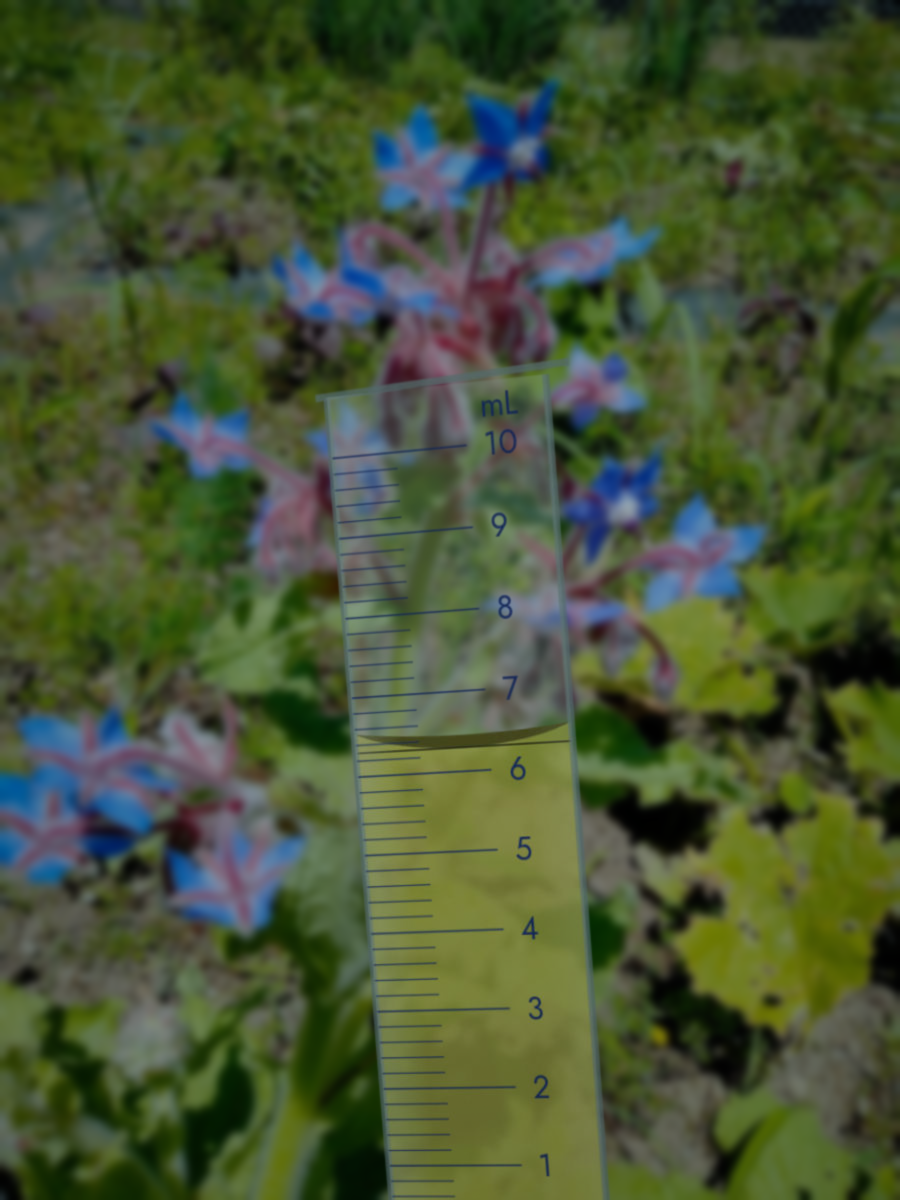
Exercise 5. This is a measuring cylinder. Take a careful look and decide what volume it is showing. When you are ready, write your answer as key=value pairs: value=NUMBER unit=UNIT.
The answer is value=6.3 unit=mL
